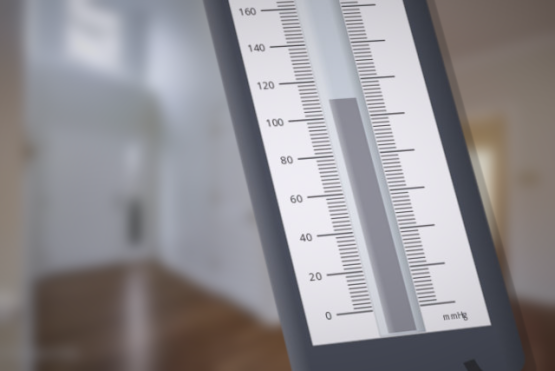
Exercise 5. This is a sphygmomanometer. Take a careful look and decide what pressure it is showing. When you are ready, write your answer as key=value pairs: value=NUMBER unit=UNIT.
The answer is value=110 unit=mmHg
